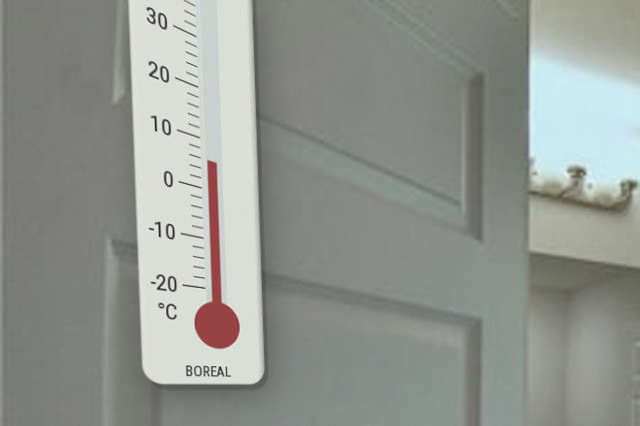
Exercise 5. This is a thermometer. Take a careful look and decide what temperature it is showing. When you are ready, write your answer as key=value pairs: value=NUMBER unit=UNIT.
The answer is value=6 unit=°C
